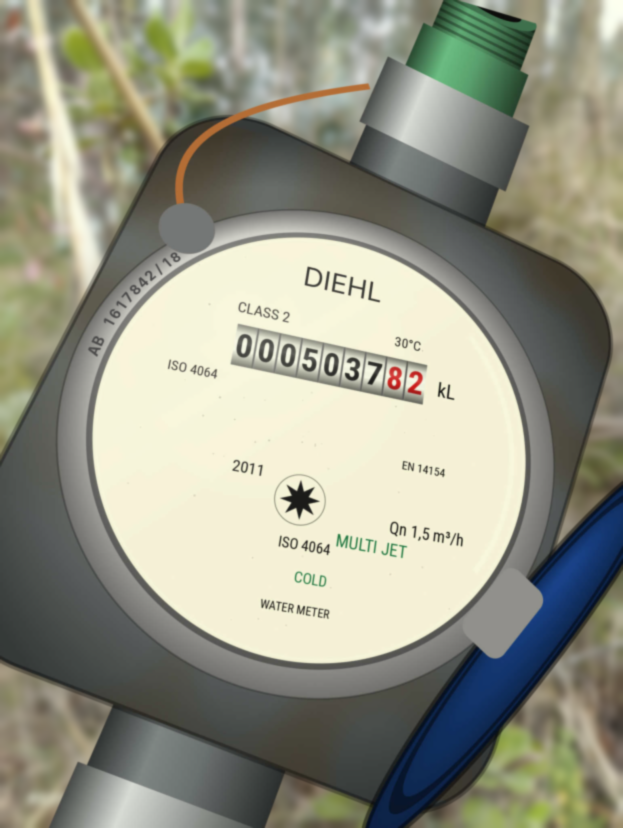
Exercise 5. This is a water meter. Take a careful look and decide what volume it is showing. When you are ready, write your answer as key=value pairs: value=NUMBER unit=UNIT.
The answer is value=5037.82 unit=kL
